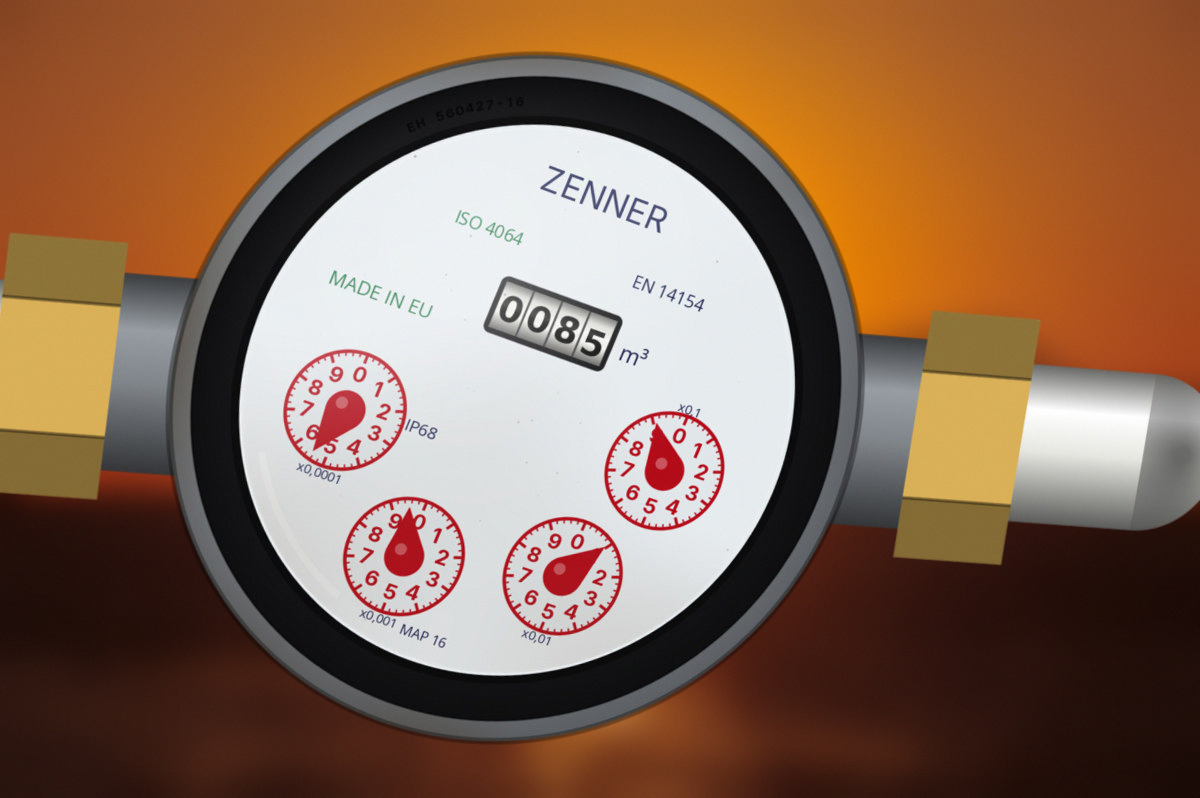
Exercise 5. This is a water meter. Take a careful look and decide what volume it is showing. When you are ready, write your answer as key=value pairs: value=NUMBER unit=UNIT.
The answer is value=84.9095 unit=m³
